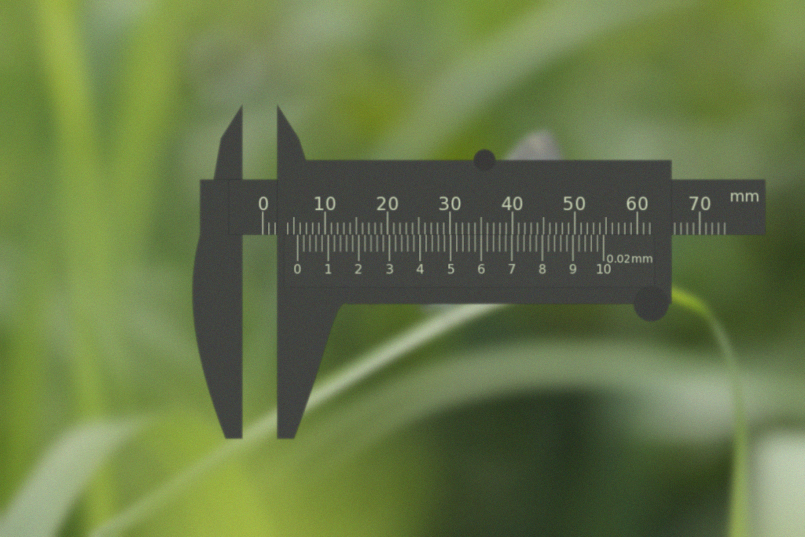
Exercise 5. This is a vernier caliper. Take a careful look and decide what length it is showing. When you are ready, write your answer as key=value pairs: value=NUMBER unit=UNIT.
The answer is value=5.6 unit=mm
